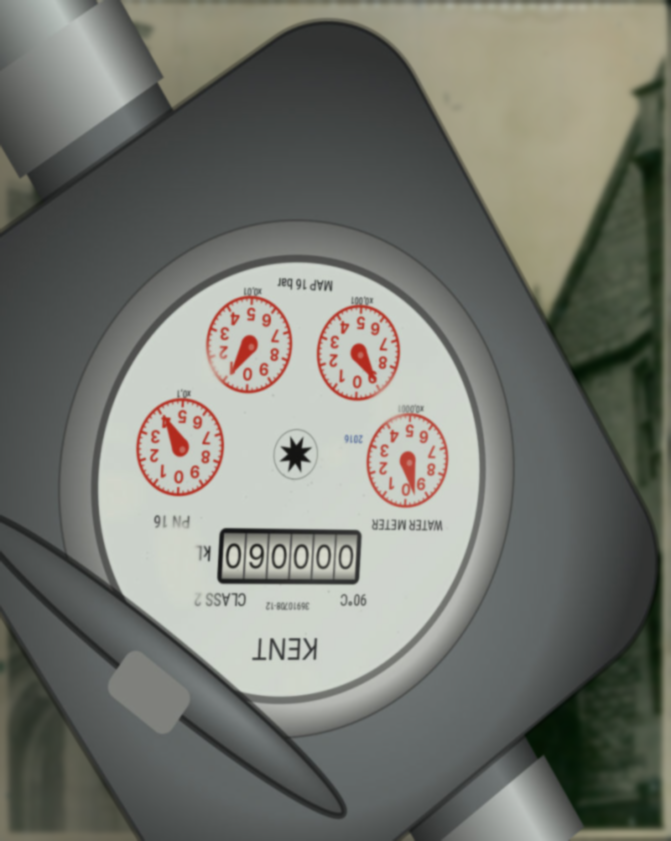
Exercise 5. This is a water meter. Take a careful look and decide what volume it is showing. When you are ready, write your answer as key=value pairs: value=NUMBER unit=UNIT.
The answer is value=60.4089 unit=kL
